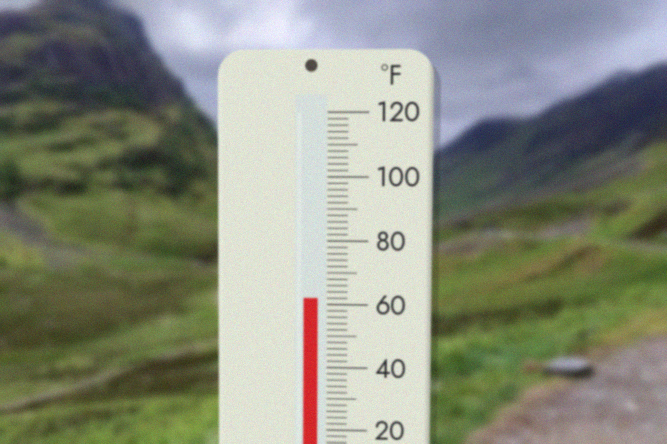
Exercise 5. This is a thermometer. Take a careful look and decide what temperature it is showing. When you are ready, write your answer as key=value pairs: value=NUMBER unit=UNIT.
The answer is value=62 unit=°F
